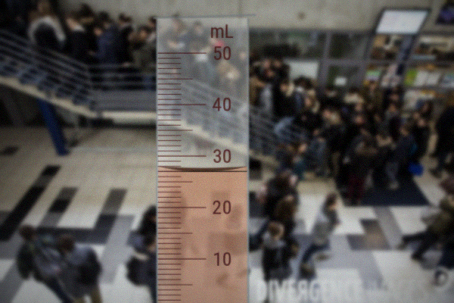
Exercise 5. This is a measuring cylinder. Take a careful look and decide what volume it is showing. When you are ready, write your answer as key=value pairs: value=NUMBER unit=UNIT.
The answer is value=27 unit=mL
